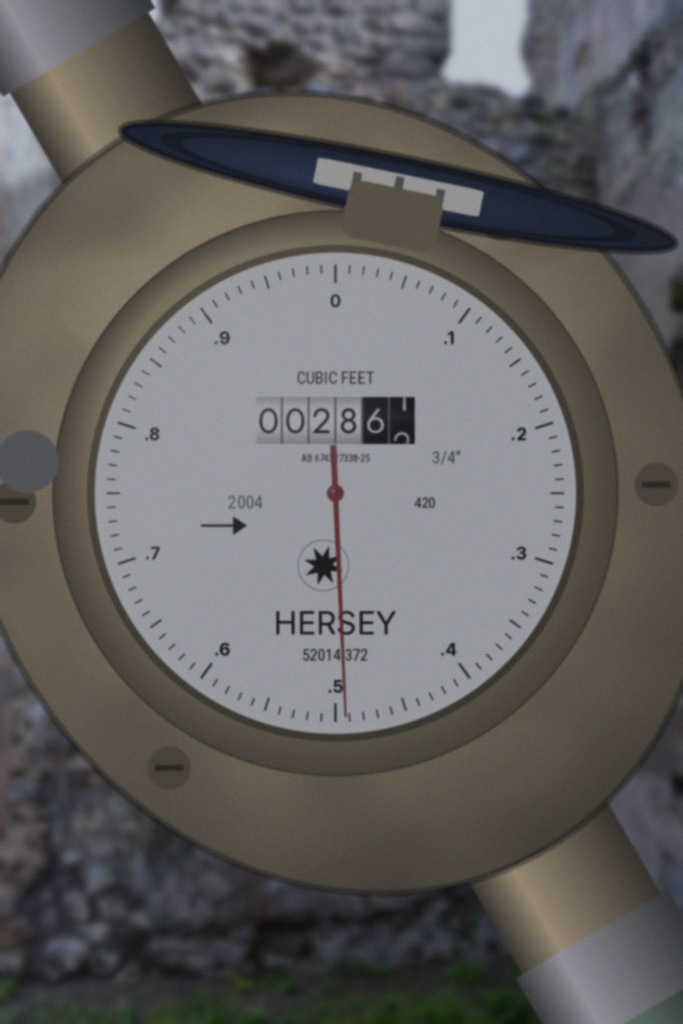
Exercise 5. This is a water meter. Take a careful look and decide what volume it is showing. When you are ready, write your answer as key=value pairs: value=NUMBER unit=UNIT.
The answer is value=2861.49 unit=ft³
